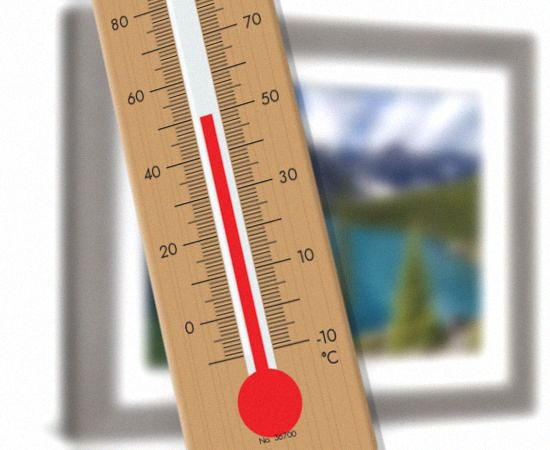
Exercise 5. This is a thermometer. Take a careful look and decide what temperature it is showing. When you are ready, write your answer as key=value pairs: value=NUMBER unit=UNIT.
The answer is value=50 unit=°C
